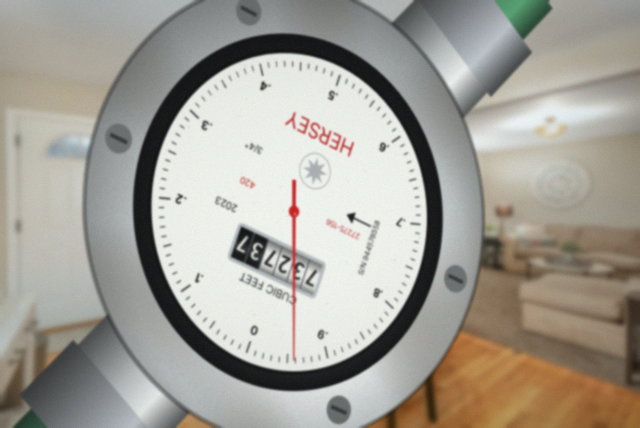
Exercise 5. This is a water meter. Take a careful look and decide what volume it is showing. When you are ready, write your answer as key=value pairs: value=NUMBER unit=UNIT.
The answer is value=732736.94 unit=ft³
